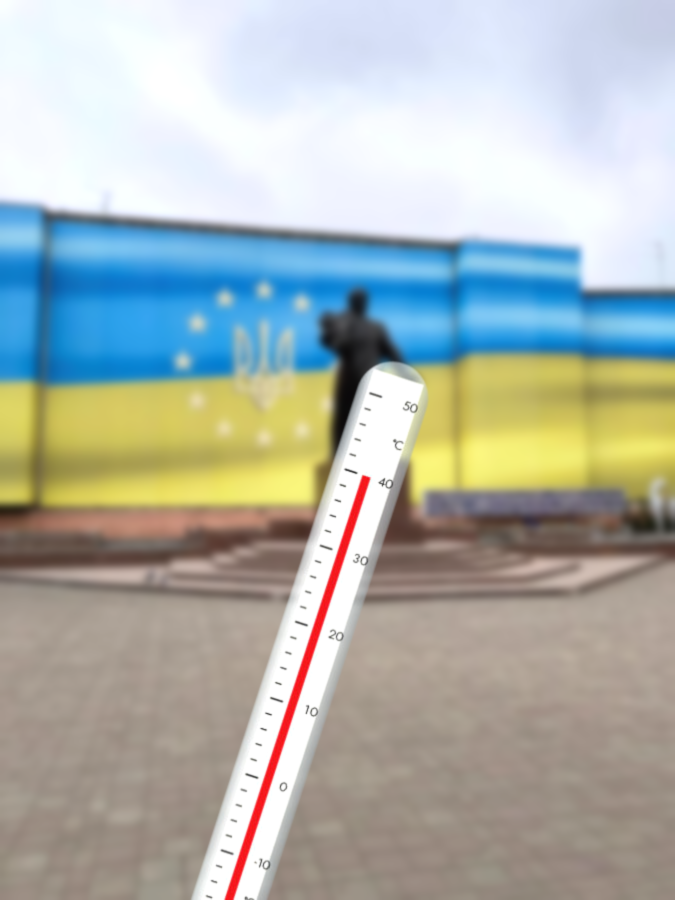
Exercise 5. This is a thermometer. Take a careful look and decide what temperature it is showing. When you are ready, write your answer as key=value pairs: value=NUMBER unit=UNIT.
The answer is value=40 unit=°C
